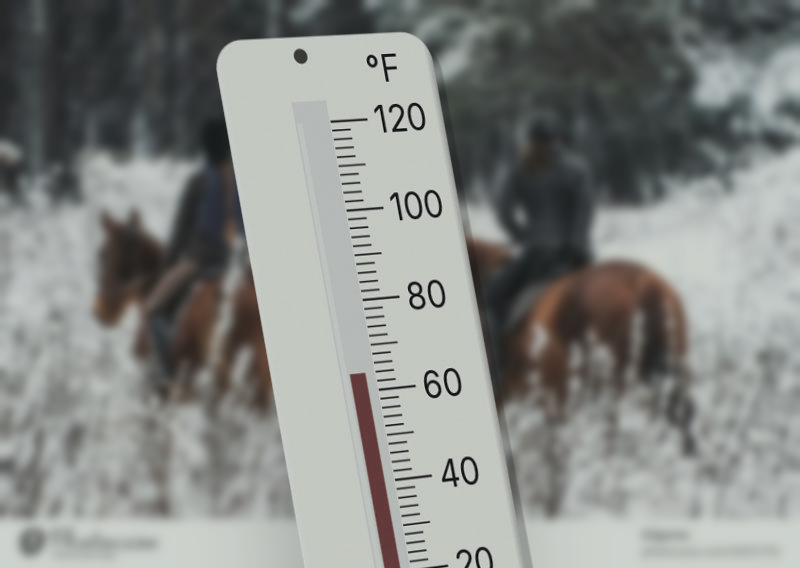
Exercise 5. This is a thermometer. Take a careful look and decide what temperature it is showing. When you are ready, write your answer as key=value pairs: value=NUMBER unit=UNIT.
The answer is value=64 unit=°F
